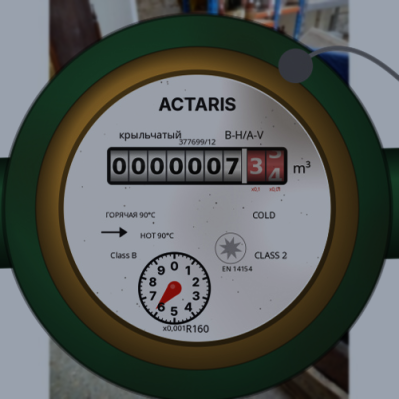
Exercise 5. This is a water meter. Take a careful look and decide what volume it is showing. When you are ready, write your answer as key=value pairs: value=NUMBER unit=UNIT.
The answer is value=7.336 unit=m³
